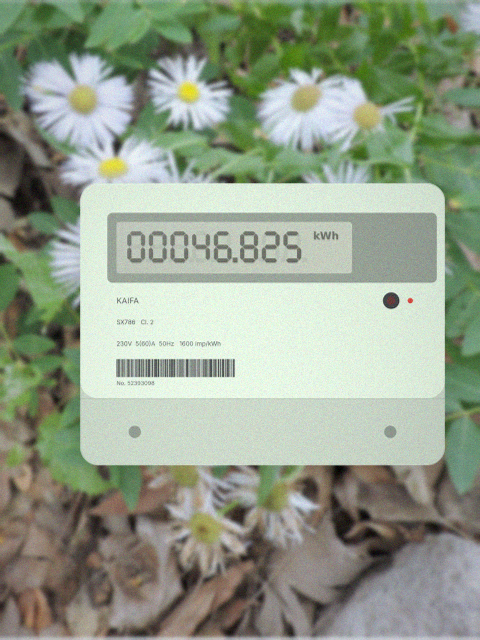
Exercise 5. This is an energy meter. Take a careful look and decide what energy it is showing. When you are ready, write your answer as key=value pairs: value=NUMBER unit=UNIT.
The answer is value=46.825 unit=kWh
